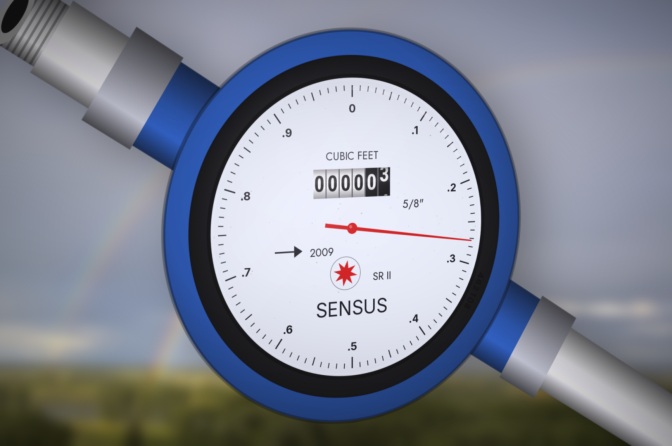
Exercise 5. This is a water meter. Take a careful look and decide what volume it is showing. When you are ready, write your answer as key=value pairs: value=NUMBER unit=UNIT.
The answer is value=3.27 unit=ft³
